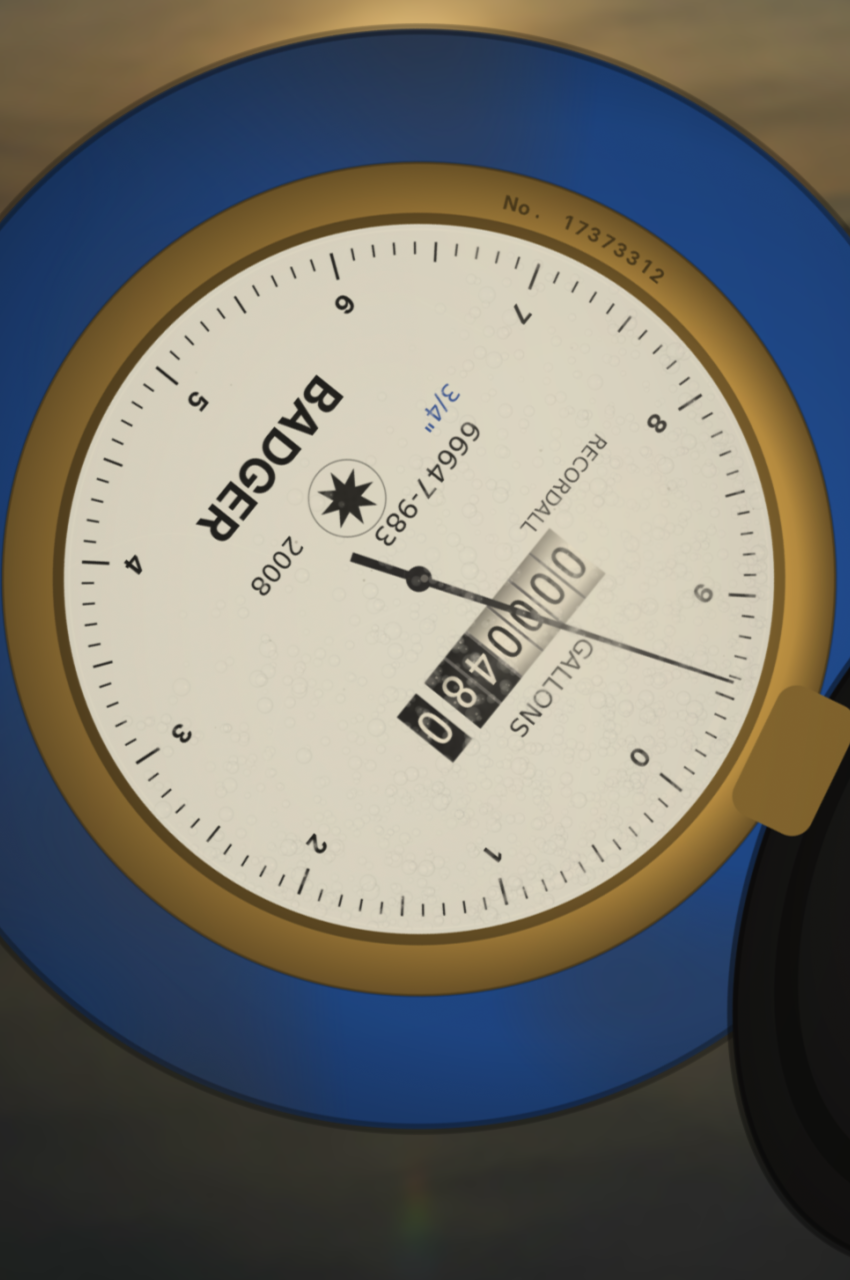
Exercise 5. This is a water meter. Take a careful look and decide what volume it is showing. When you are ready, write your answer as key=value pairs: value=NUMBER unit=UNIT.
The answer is value=479.4 unit=gal
